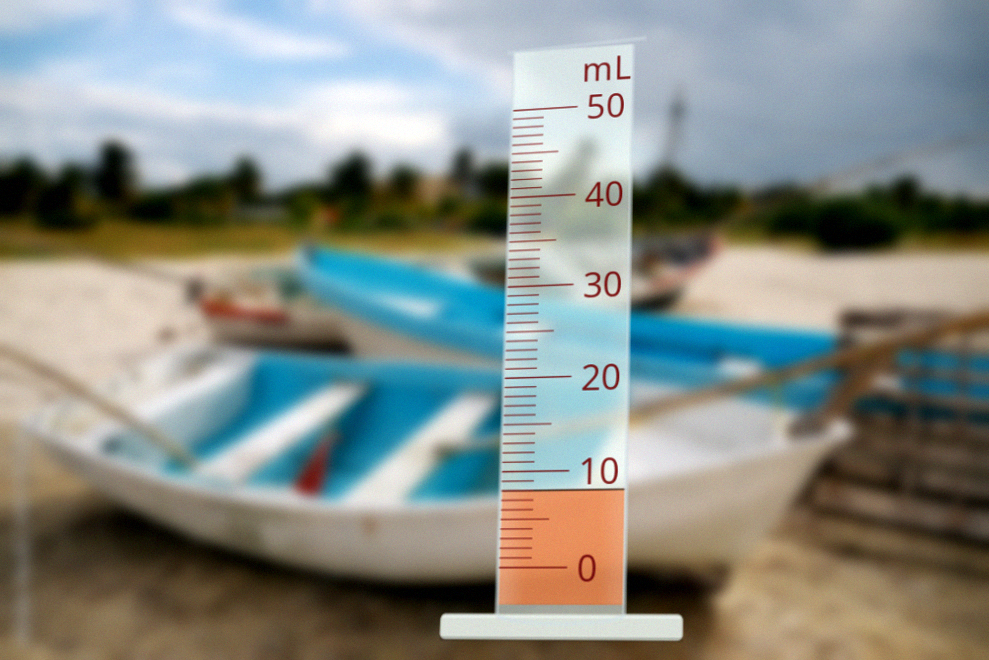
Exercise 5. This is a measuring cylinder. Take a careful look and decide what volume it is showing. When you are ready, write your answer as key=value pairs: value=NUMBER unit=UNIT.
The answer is value=8 unit=mL
